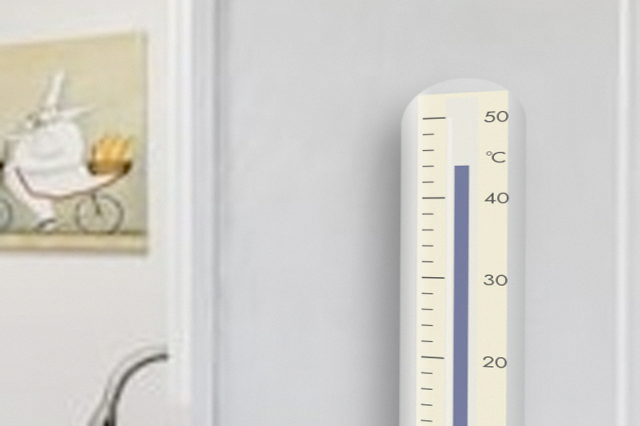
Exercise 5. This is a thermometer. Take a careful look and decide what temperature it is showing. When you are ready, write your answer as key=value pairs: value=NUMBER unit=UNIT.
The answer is value=44 unit=°C
